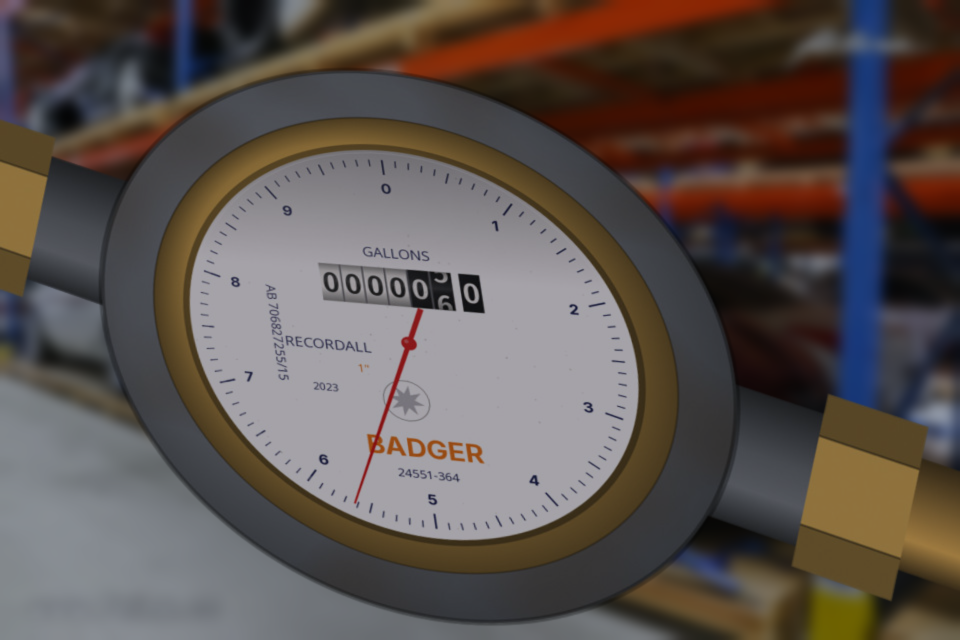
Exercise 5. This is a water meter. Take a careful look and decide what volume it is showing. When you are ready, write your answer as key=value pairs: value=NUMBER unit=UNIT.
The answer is value=55.6 unit=gal
